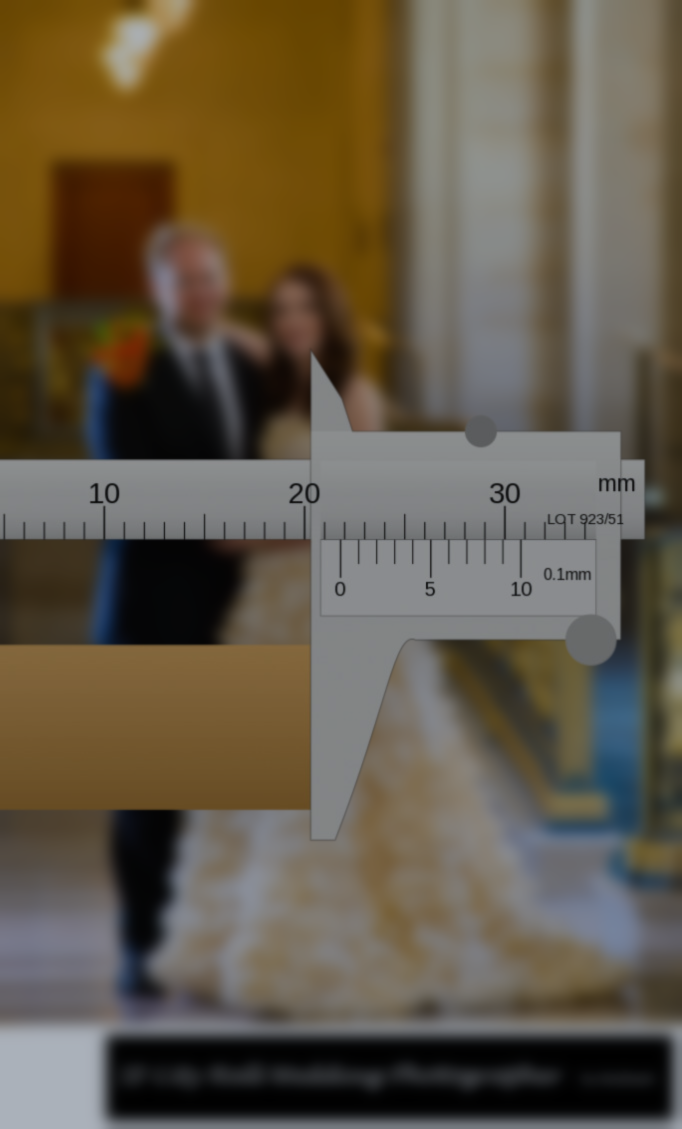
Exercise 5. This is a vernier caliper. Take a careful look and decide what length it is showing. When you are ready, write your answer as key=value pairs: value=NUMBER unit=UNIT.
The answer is value=21.8 unit=mm
